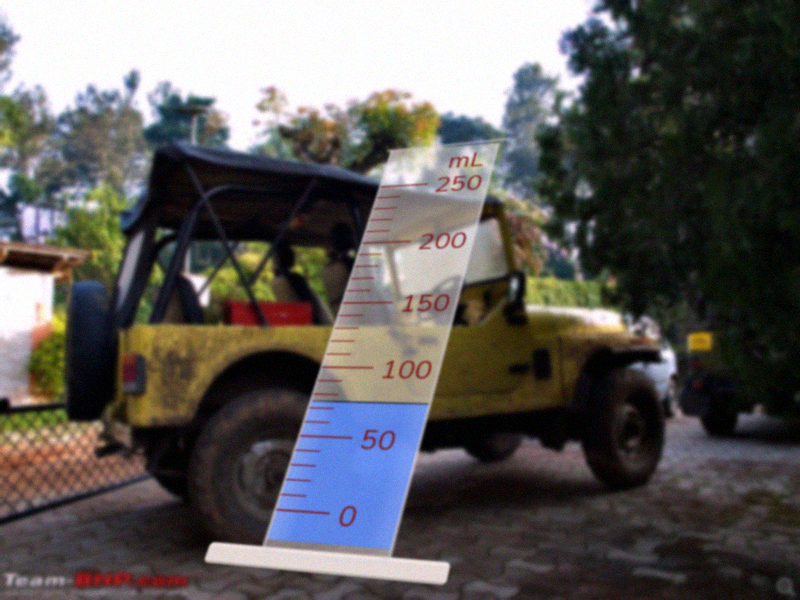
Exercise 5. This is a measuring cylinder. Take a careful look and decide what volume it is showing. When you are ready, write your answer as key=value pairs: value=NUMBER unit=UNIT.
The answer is value=75 unit=mL
